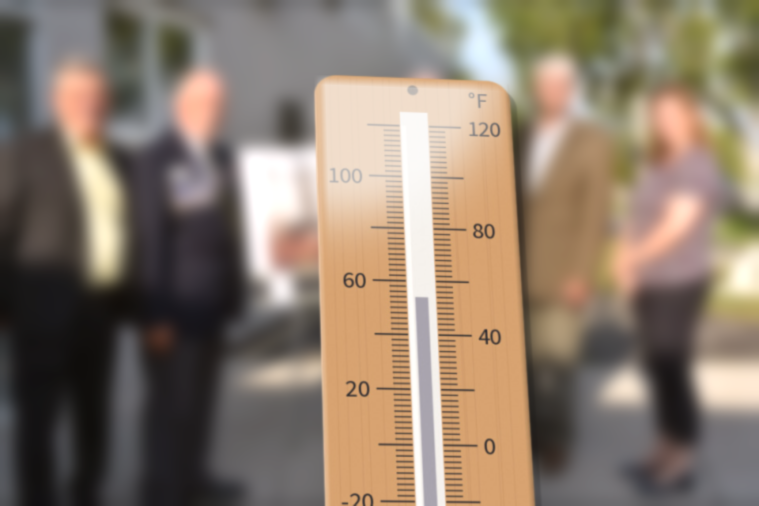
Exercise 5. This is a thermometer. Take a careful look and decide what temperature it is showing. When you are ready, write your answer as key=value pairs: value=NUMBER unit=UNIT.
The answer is value=54 unit=°F
